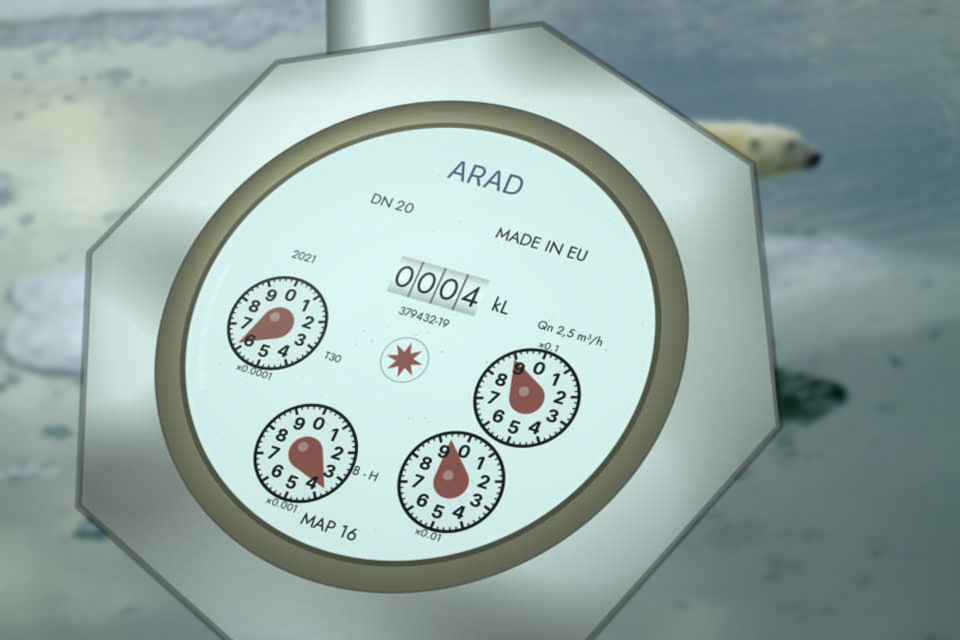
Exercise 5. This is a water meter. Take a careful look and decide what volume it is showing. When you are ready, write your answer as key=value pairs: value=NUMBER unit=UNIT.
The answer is value=4.8936 unit=kL
